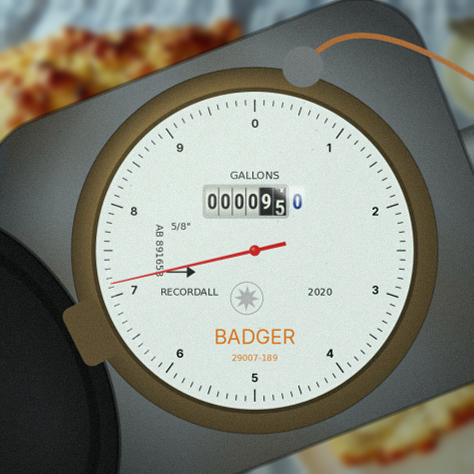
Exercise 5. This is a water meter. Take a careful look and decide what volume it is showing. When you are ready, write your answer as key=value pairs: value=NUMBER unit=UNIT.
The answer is value=947.1 unit=gal
